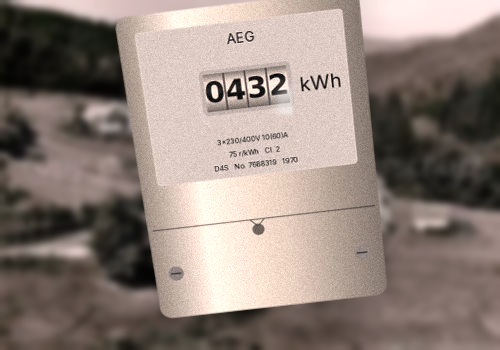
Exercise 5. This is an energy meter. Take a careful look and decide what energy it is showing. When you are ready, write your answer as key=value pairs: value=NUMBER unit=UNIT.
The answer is value=432 unit=kWh
